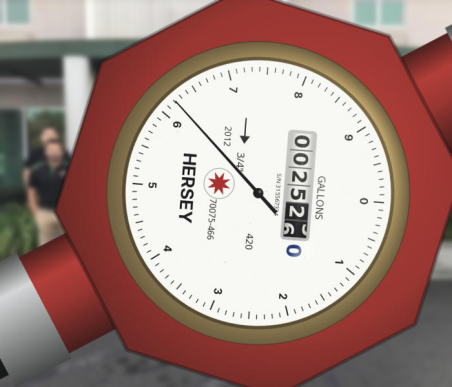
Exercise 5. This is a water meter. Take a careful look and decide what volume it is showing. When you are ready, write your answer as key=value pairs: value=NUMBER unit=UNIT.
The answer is value=25256.2 unit=gal
